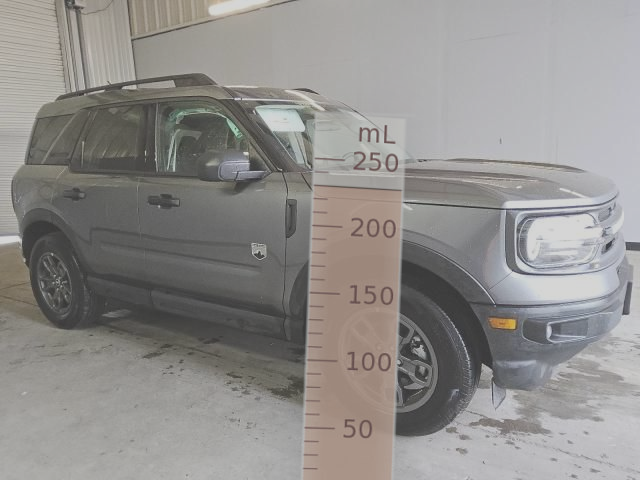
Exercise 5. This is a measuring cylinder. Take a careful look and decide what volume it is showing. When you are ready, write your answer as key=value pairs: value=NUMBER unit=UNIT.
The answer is value=230 unit=mL
